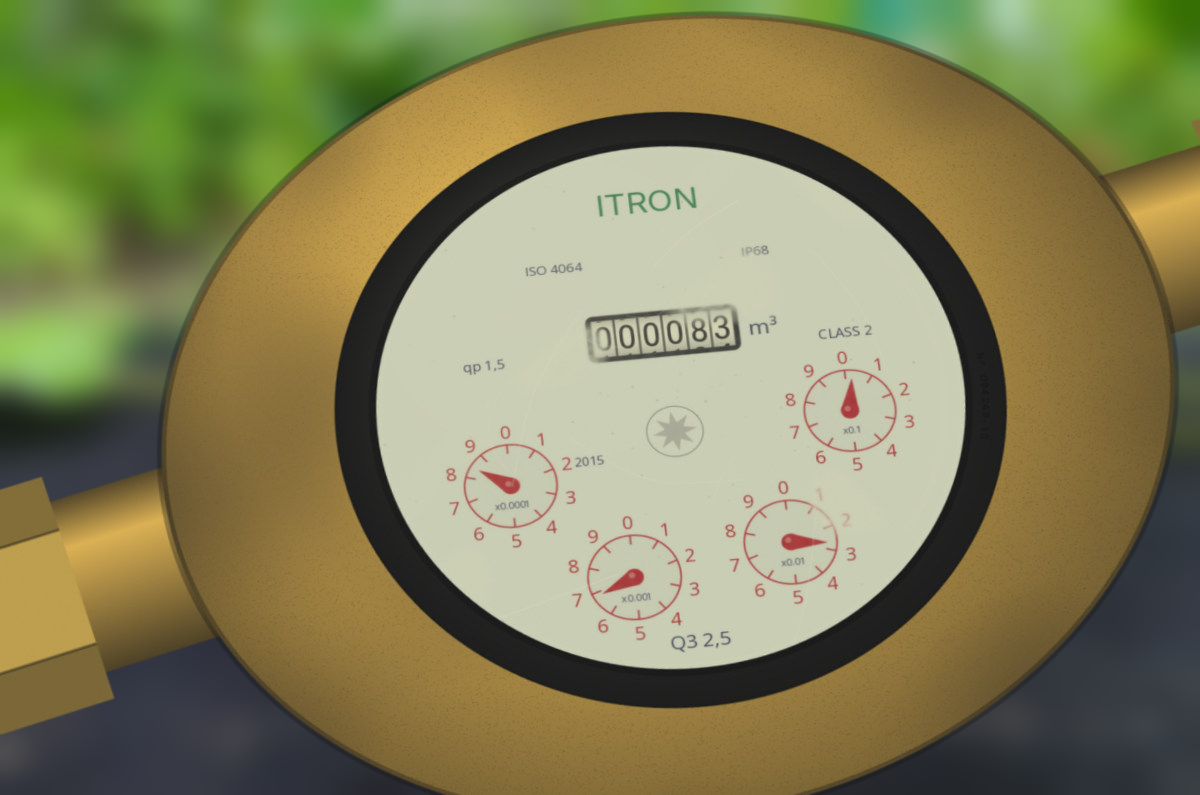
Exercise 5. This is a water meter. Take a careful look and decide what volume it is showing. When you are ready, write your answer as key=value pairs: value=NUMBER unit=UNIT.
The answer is value=83.0268 unit=m³
